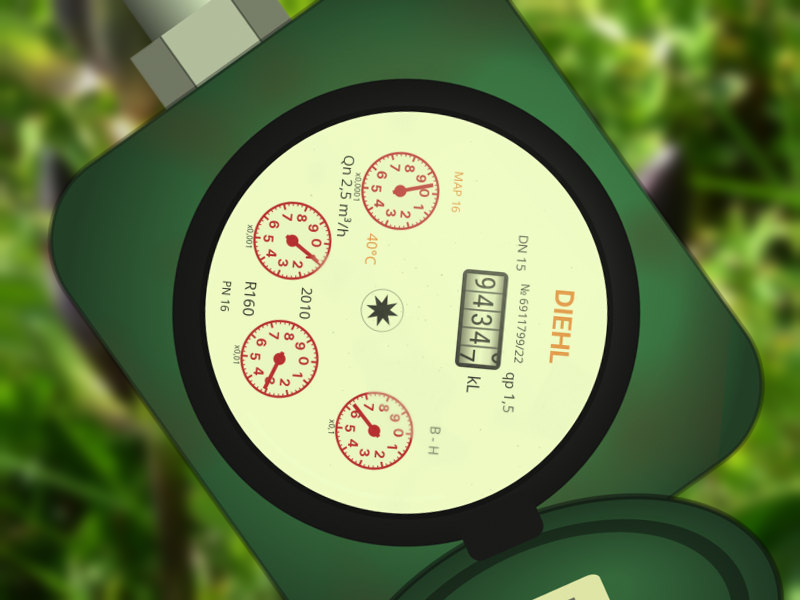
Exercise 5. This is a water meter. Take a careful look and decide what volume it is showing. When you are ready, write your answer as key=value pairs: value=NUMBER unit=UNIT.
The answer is value=94346.6309 unit=kL
